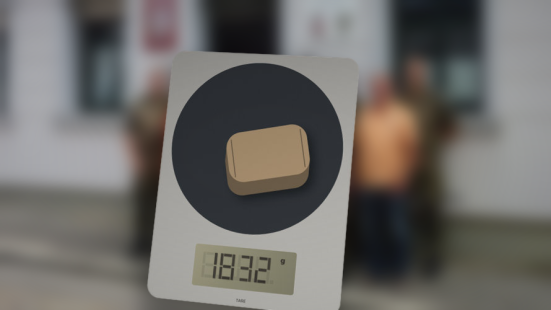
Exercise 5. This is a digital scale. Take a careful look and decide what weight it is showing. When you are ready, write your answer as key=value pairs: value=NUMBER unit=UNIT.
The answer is value=1832 unit=g
